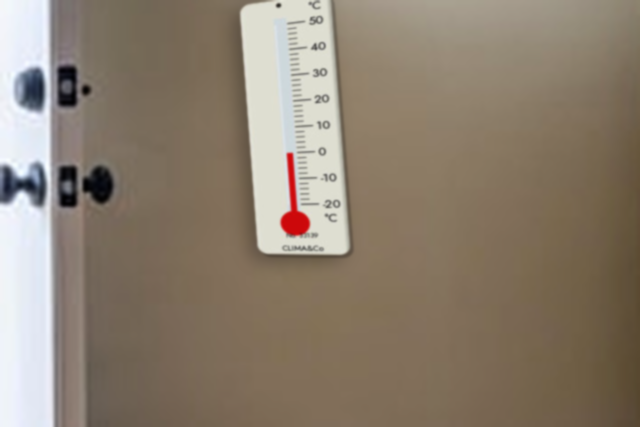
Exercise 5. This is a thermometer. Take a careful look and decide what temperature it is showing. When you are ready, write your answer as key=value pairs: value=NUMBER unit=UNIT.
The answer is value=0 unit=°C
